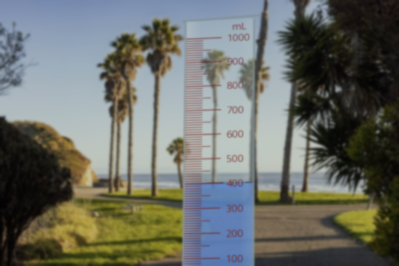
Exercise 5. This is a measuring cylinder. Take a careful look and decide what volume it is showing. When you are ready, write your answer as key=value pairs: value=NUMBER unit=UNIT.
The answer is value=400 unit=mL
